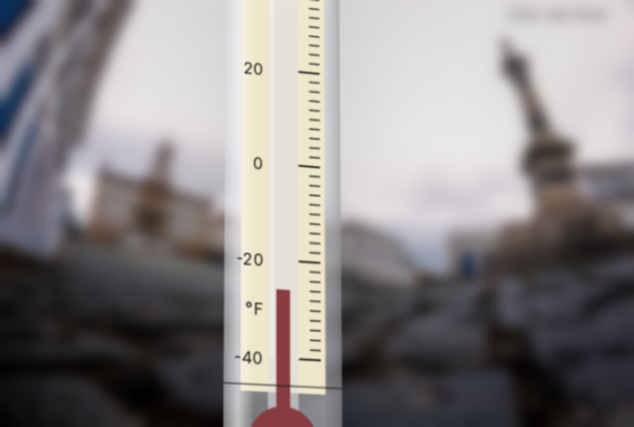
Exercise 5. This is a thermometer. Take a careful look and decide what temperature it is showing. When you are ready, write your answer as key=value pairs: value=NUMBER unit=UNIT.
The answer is value=-26 unit=°F
